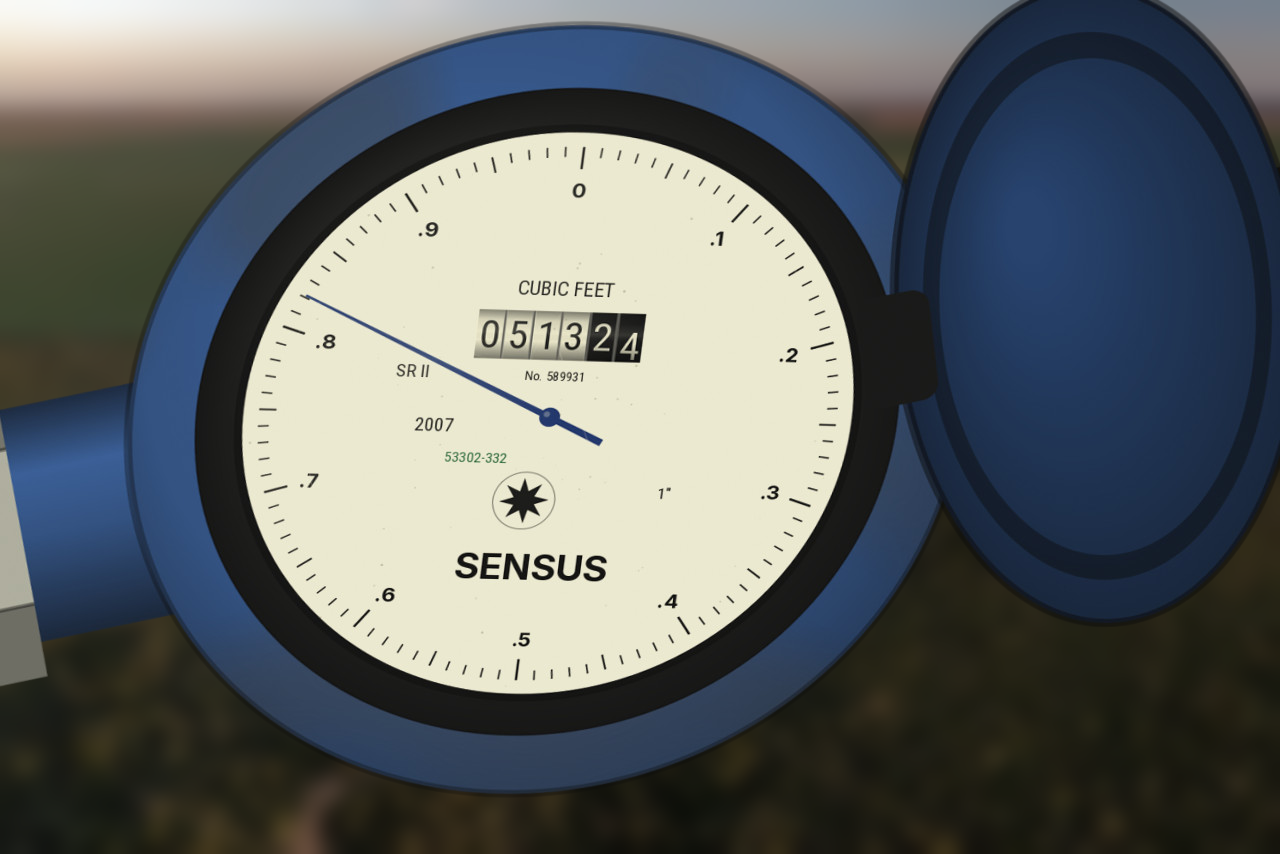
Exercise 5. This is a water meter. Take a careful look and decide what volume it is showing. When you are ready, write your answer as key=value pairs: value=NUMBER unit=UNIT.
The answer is value=51323.82 unit=ft³
